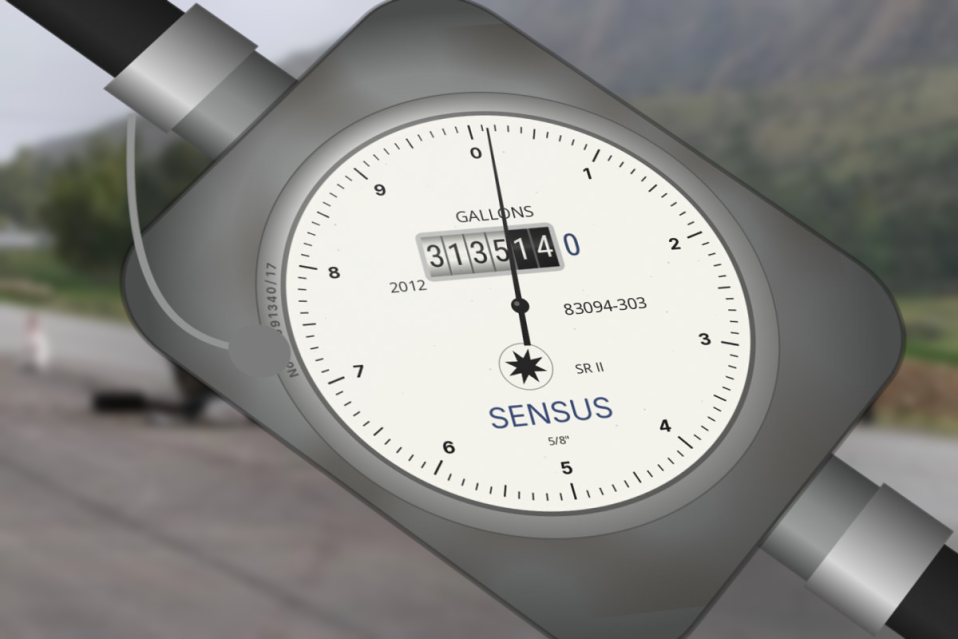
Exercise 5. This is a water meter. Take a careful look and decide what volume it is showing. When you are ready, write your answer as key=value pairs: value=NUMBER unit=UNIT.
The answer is value=3135140.1 unit=gal
